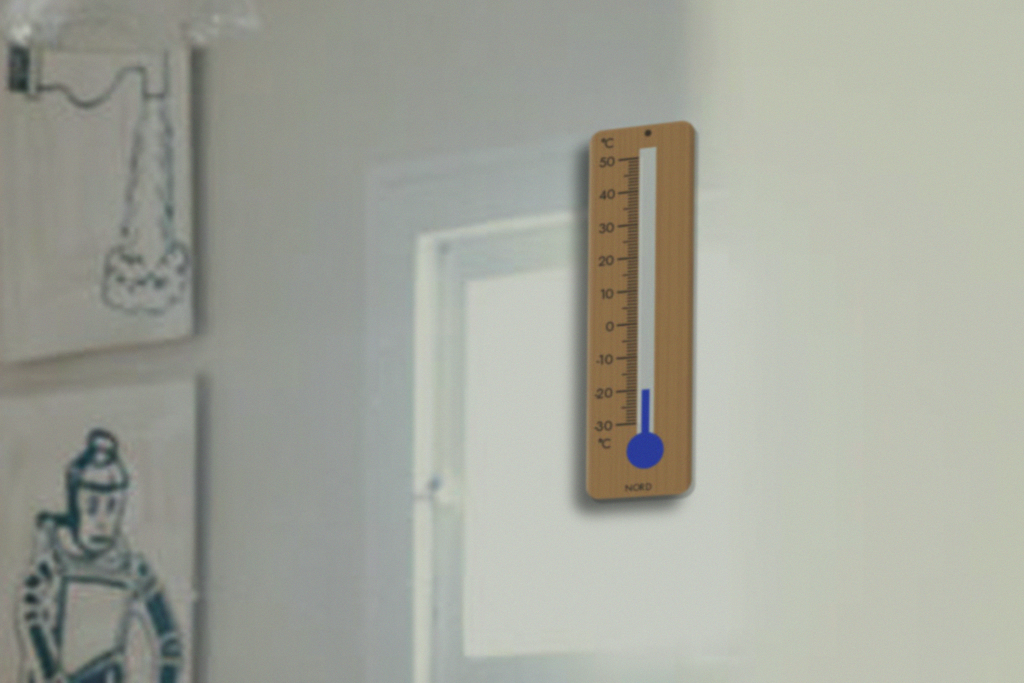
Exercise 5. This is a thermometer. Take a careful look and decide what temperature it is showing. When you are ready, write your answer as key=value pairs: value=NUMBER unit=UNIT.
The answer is value=-20 unit=°C
